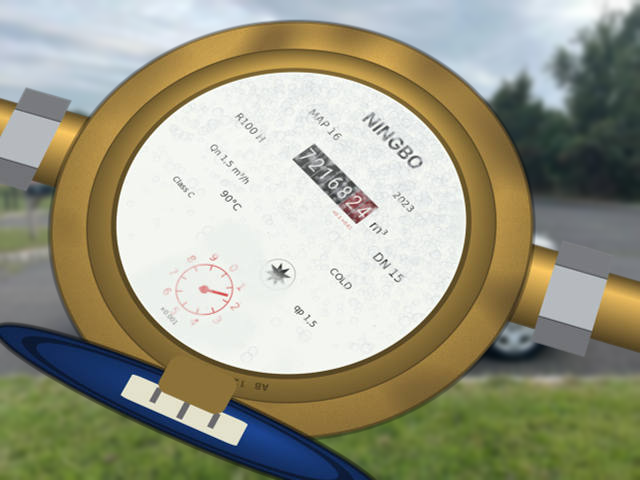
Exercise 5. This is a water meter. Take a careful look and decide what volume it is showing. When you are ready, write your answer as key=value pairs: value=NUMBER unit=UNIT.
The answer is value=72168.241 unit=m³
